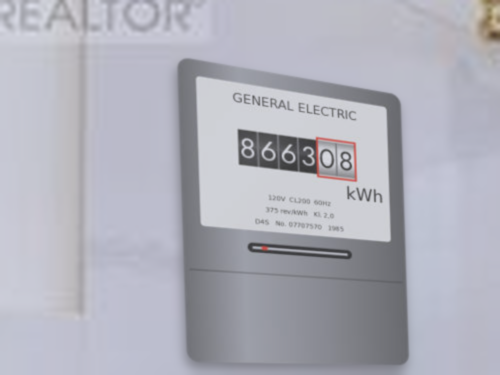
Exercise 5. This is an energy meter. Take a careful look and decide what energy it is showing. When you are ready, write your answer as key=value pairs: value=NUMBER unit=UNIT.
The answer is value=8663.08 unit=kWh
